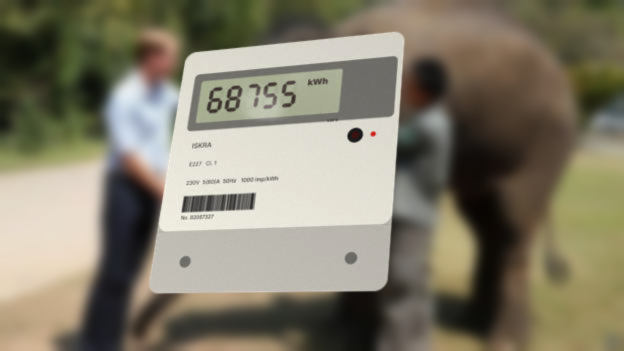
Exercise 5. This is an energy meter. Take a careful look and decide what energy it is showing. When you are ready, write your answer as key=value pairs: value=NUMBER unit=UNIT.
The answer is value=68755 unit=kWh
